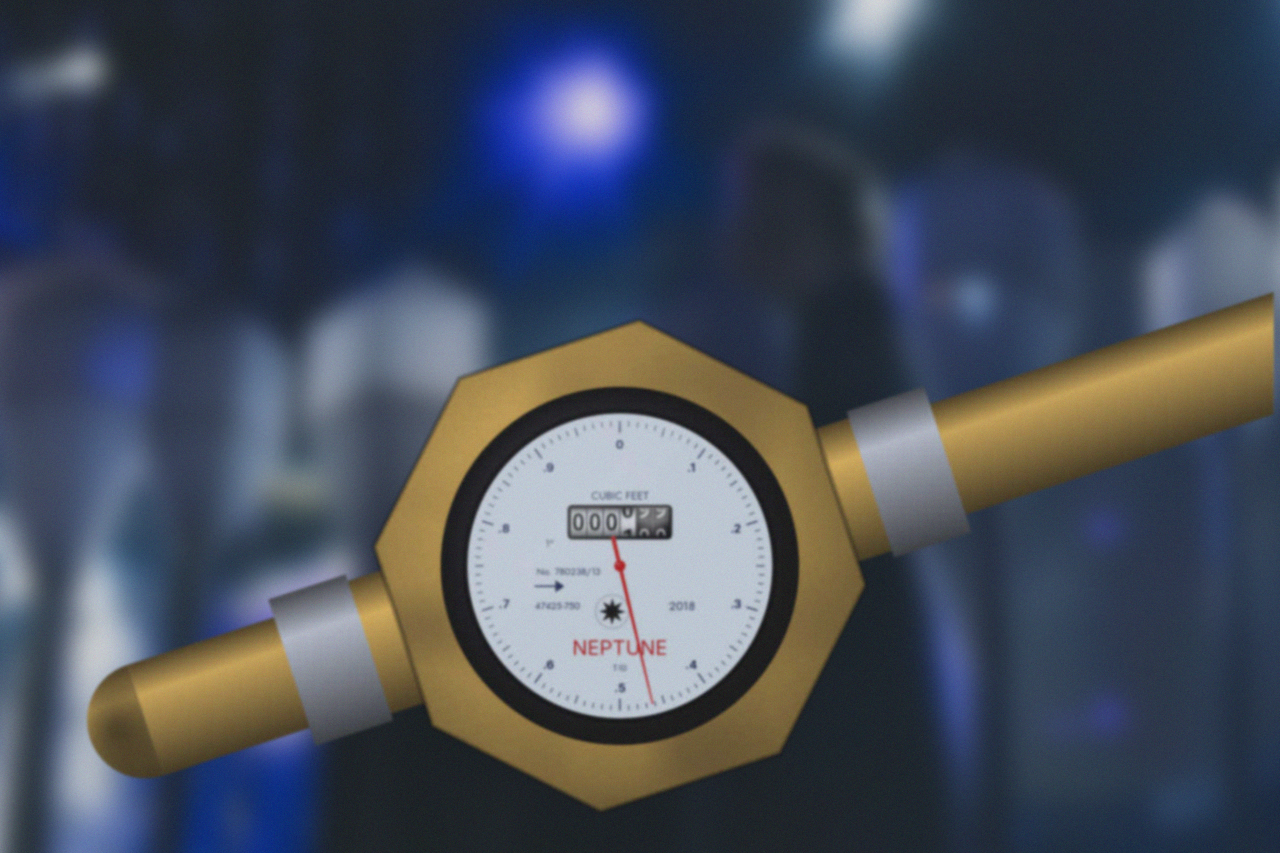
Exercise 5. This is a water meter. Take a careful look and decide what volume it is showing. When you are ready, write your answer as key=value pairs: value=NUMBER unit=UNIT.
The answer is value=99.46 unit=ft³
